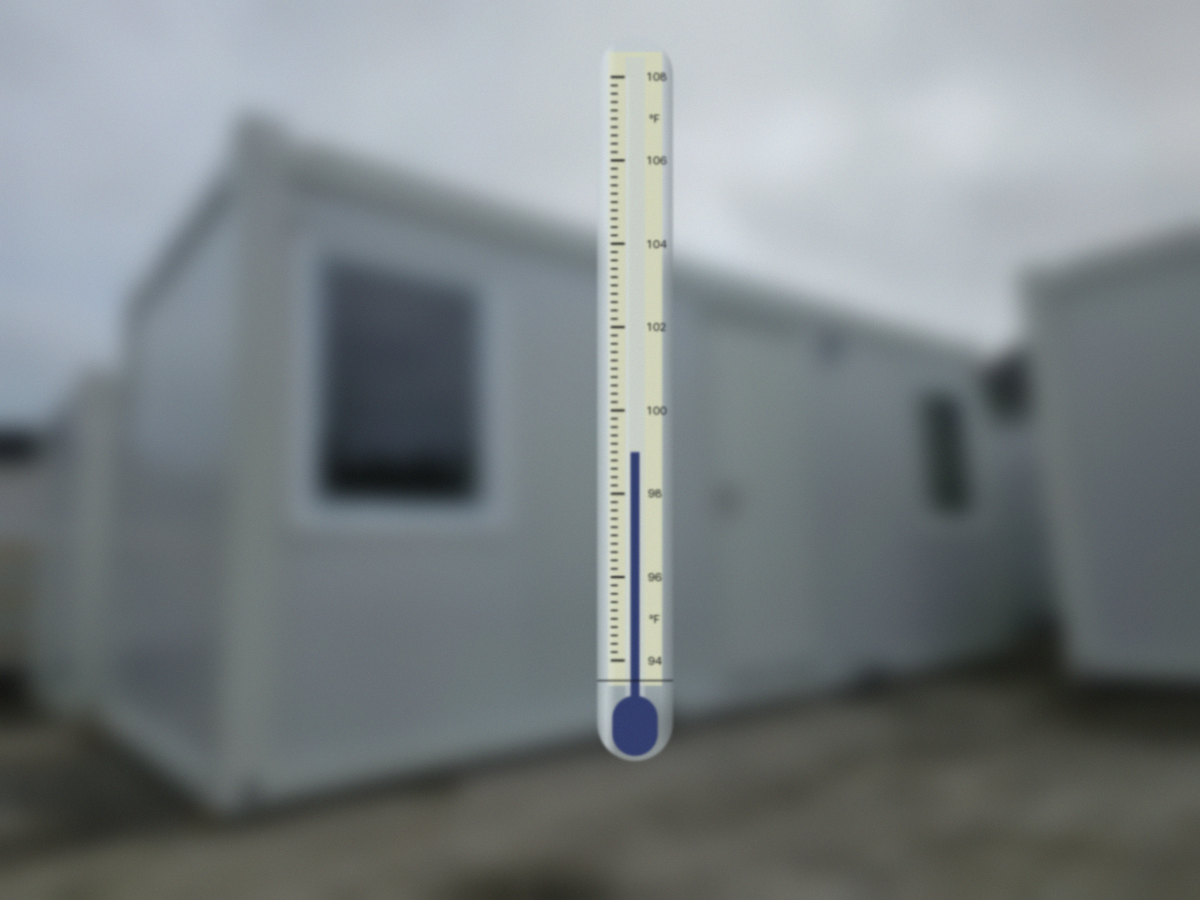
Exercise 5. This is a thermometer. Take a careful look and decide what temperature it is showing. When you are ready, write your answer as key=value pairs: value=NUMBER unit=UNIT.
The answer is value=99 unit=°F
